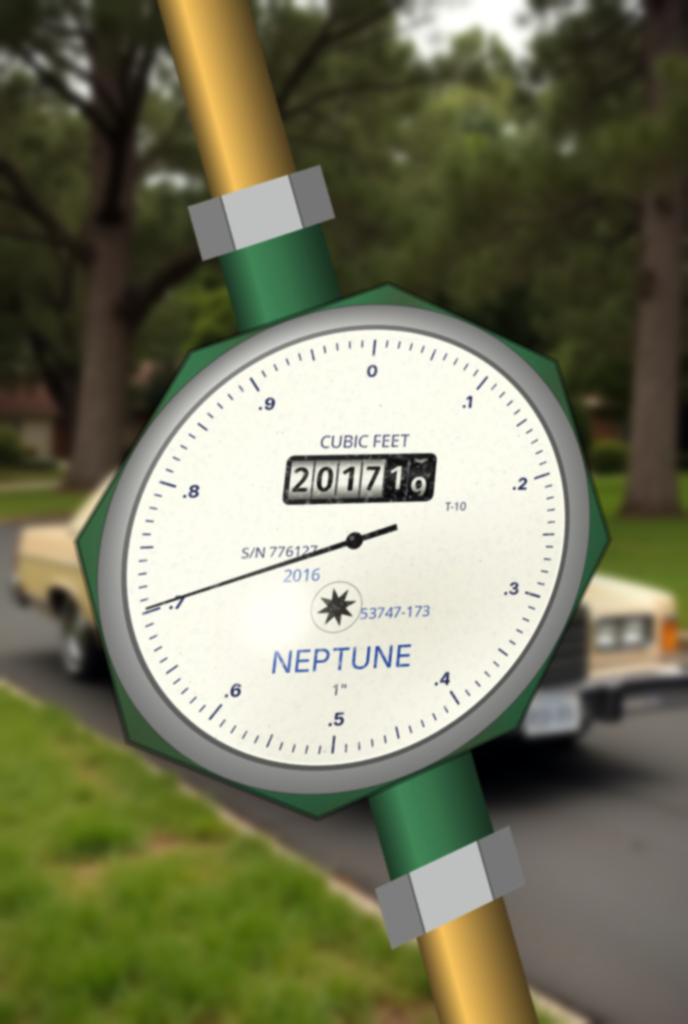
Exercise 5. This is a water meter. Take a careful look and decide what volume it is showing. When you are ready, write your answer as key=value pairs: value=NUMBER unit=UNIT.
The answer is value=201718.70 unit=ft³
